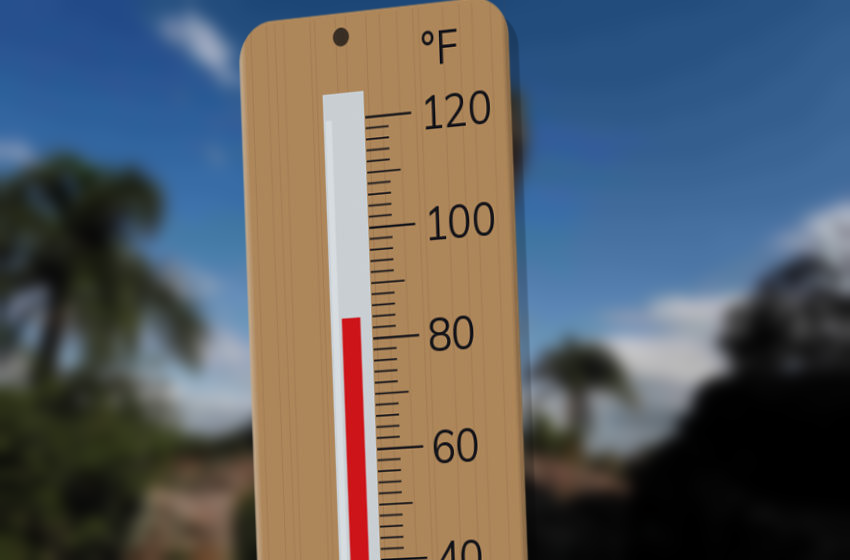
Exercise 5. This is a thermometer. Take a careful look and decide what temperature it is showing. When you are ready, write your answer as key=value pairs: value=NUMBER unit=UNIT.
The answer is value=84 unit=°F
